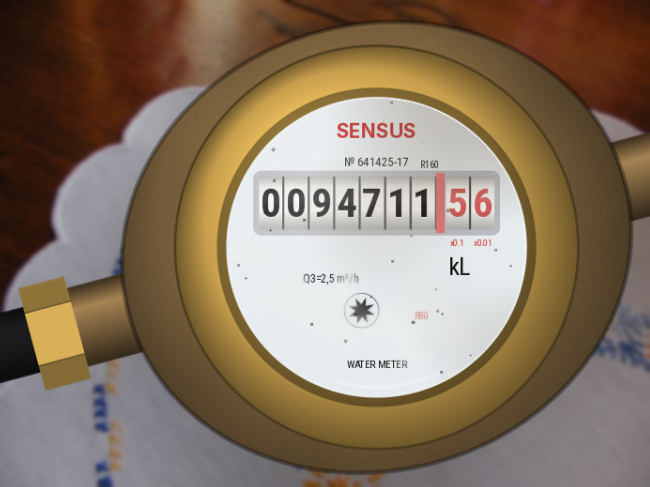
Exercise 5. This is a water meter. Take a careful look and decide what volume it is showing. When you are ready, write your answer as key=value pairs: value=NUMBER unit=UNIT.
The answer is value=94711.56 unit=kL
